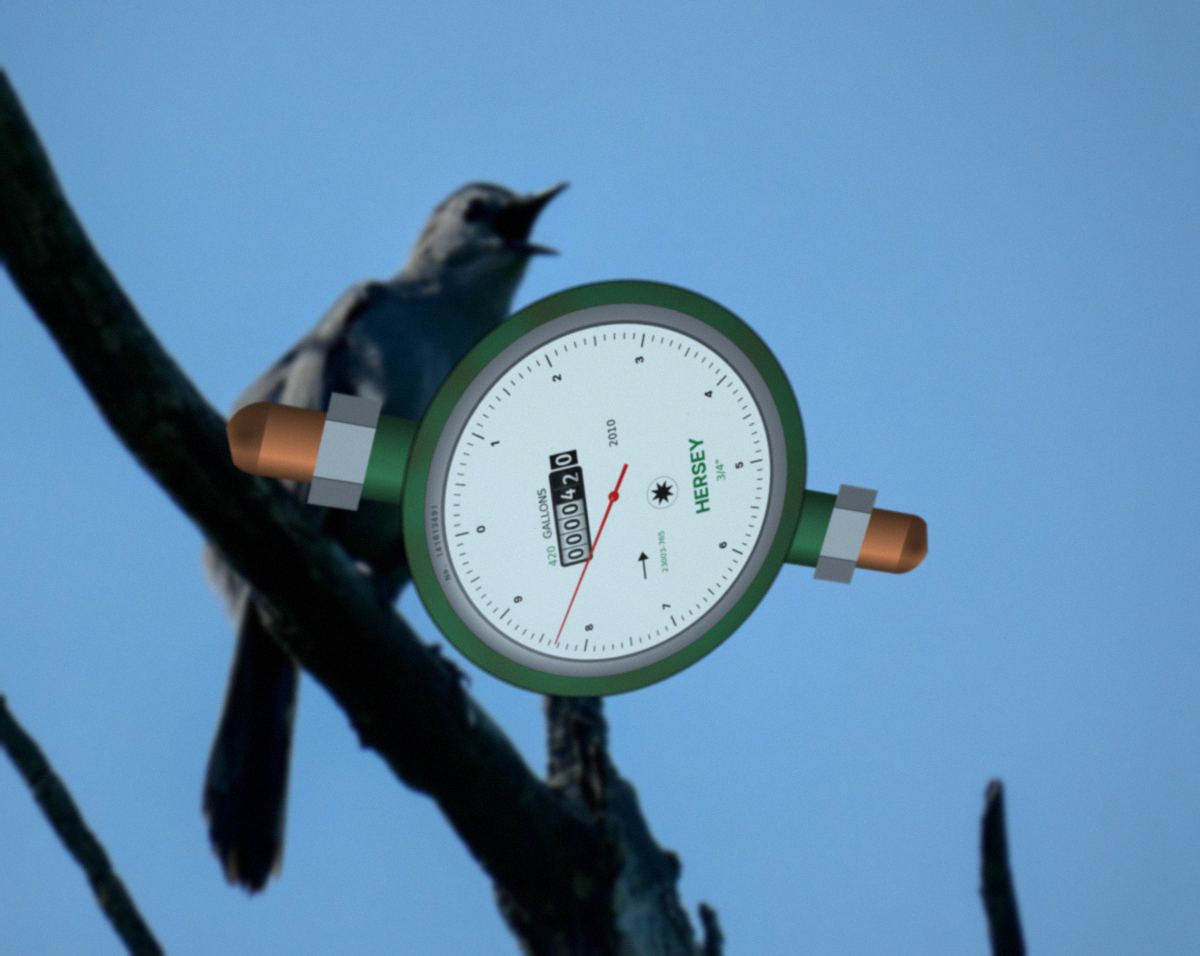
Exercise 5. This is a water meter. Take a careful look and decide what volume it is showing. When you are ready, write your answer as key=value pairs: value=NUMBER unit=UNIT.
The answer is value=418.3 unit=gal
